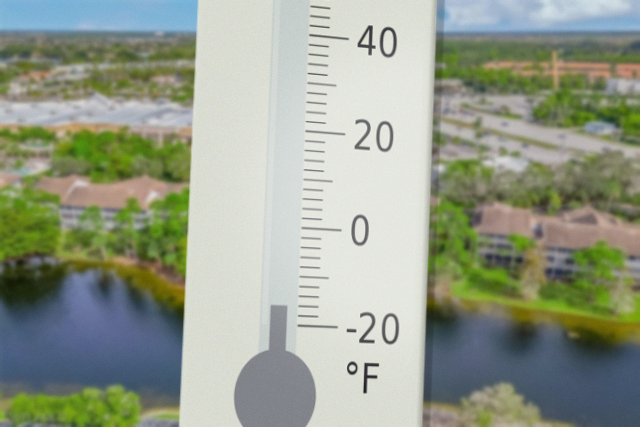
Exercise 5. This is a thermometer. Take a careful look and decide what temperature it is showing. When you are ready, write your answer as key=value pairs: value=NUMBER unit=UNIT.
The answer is value=-16 unit=°F
